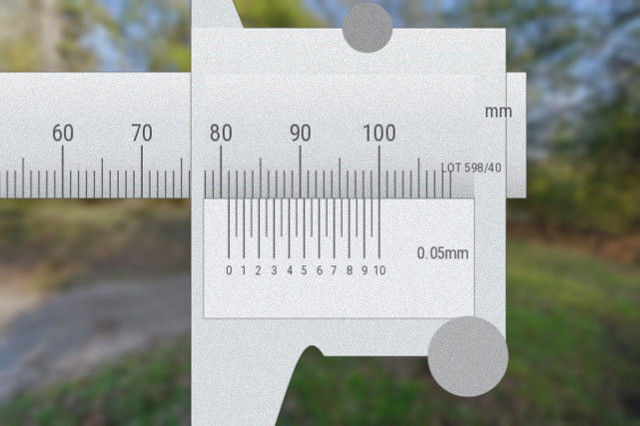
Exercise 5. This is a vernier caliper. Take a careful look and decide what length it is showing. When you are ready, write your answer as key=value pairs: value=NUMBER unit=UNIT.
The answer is value=81.0 unit=mm
